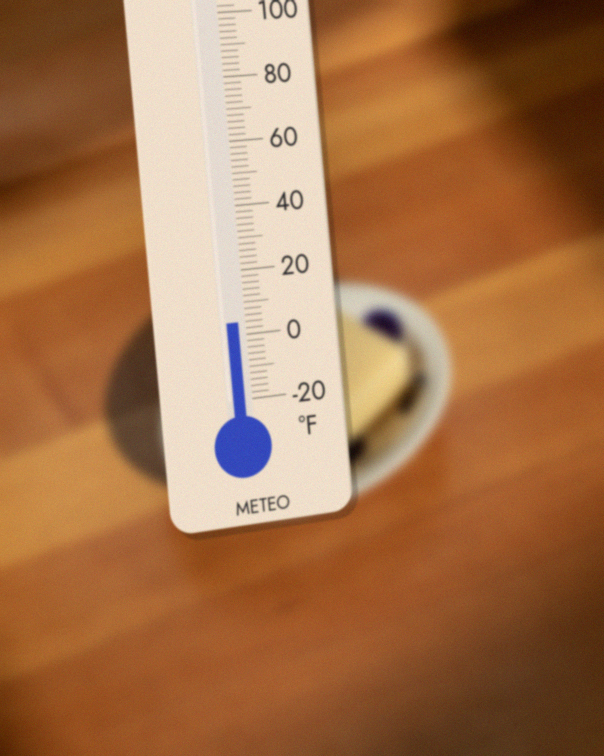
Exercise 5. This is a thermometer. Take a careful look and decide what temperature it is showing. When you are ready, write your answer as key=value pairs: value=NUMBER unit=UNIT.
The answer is value=4 unit=°F
